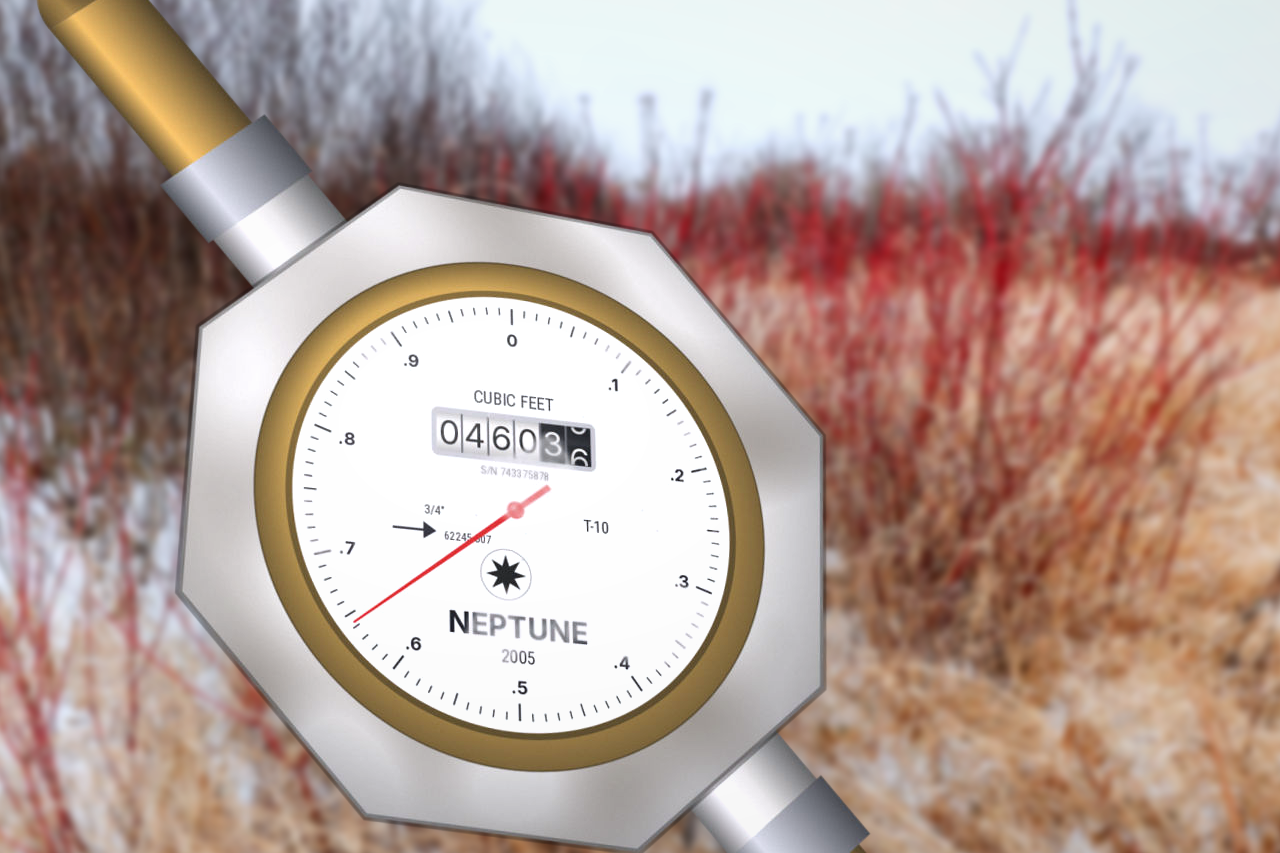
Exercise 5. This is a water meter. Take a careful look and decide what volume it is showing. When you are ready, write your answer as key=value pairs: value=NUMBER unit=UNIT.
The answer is value=46035.64 unit=ft³
